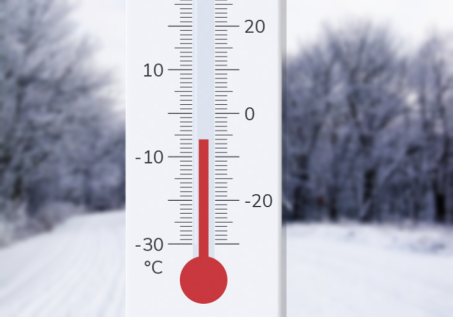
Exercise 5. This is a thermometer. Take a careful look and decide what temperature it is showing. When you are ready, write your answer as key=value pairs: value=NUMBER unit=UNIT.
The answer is value=-6 unit=°C
